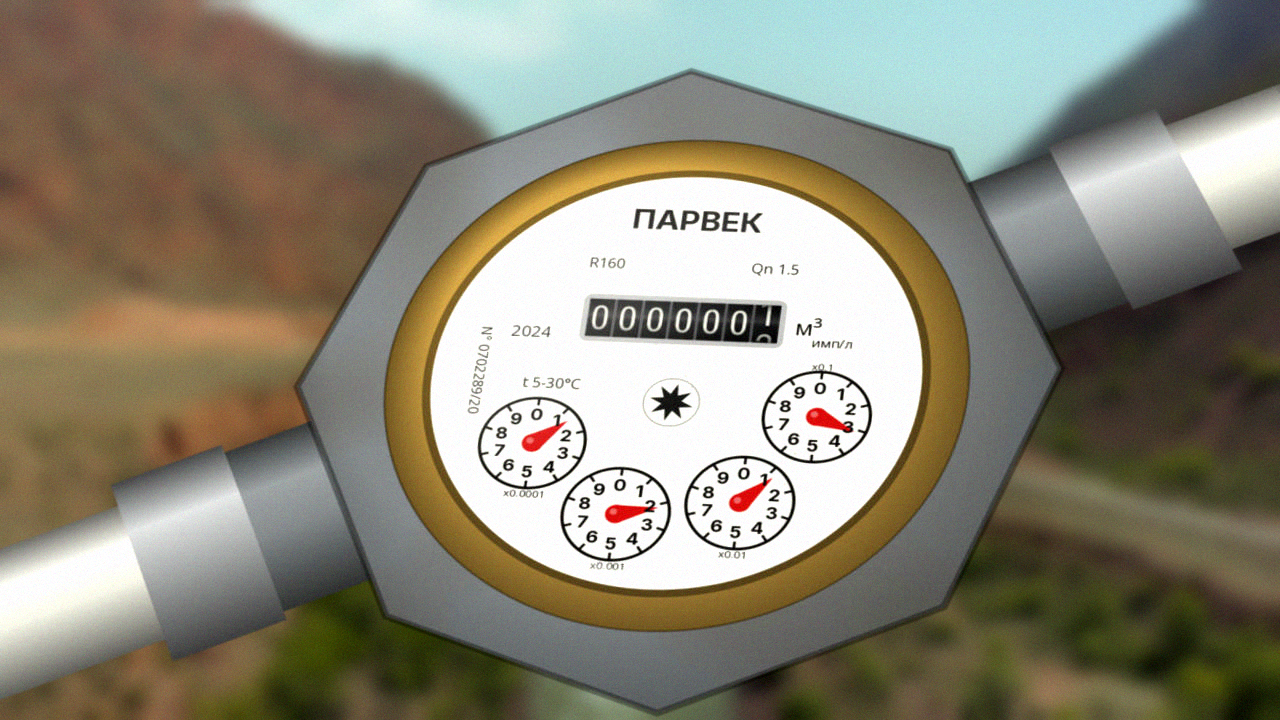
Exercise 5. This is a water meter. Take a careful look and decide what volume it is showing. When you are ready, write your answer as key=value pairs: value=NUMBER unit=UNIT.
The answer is value=1.3121 unit=m³
